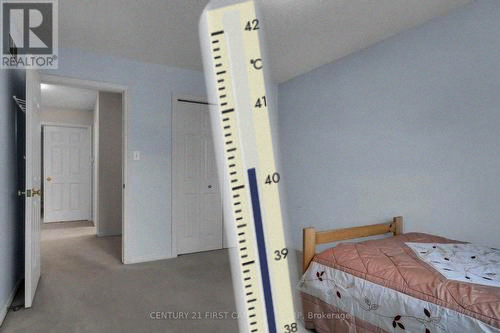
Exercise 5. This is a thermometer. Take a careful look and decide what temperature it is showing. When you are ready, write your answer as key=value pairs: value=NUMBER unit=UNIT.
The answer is value=40.2 unit=°C
